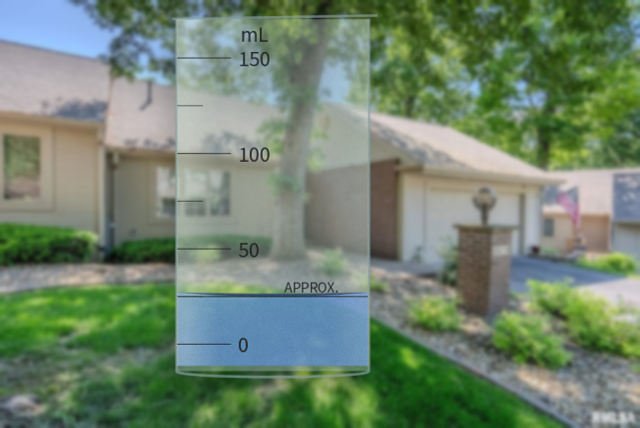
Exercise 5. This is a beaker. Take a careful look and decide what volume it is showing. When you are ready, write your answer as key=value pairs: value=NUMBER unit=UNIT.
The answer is value=25 unit=mL
